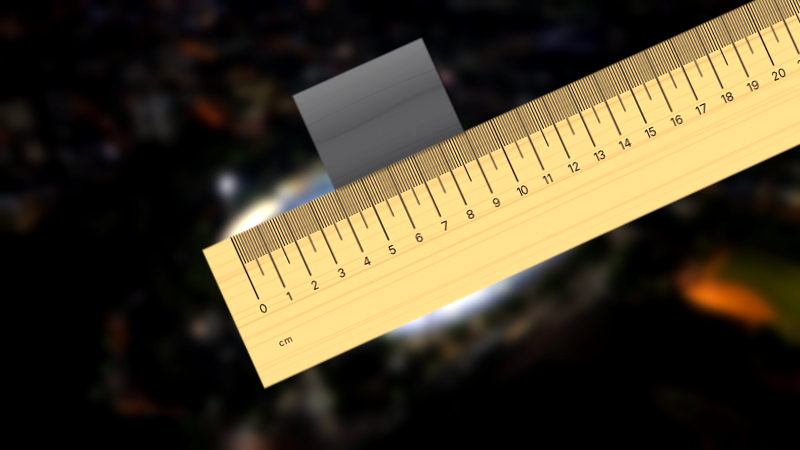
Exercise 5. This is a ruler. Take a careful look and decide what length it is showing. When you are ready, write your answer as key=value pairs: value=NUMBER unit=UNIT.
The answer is value=5 unit=cm
